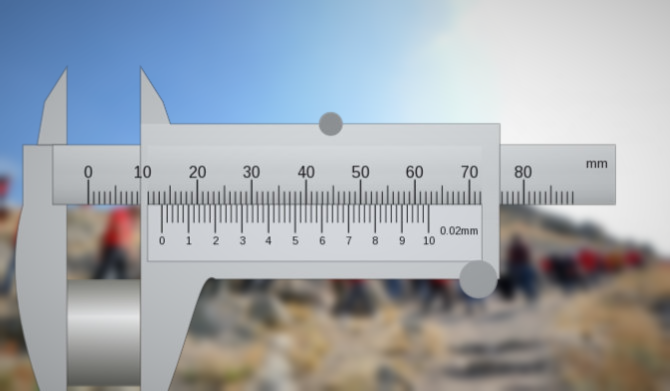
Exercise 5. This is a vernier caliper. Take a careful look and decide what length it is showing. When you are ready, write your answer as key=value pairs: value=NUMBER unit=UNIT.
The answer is value=13.5 unit=mm
